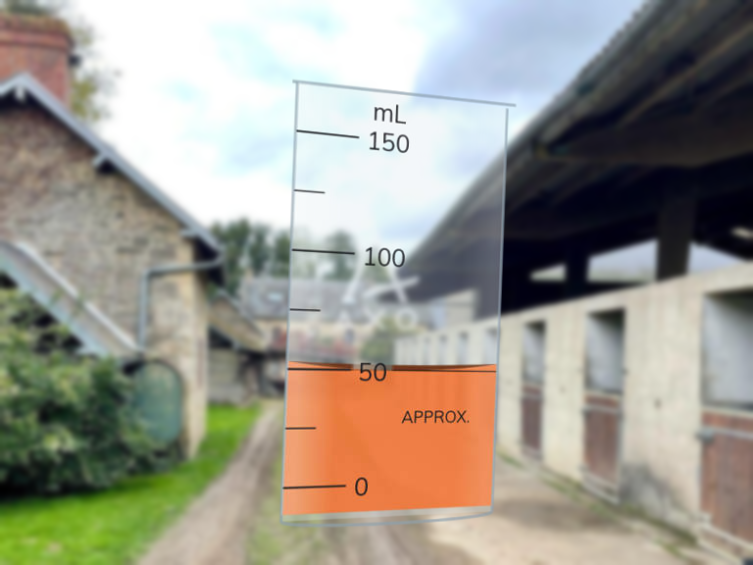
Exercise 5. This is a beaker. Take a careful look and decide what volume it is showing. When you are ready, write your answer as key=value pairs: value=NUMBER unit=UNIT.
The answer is value=50 unit=mL
